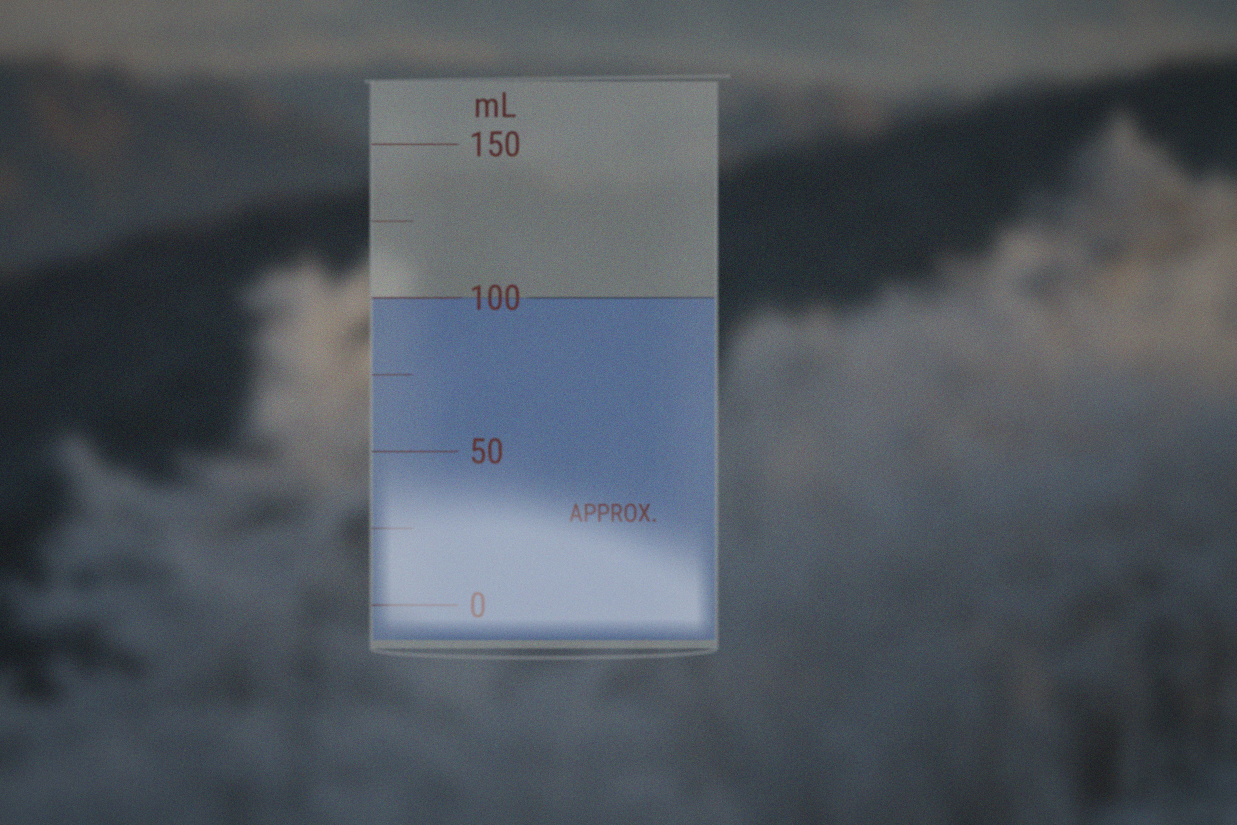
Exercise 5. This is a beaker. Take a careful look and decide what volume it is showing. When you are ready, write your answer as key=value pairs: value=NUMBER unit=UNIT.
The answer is value=100 unit=mL
